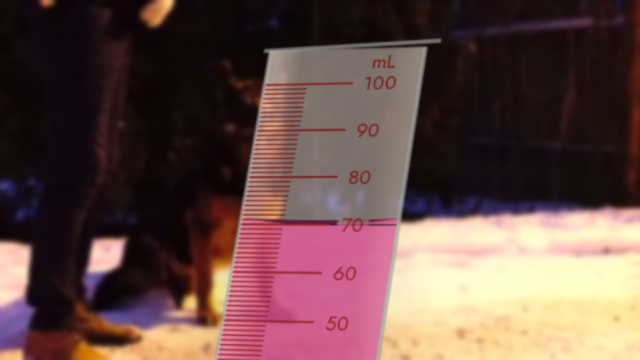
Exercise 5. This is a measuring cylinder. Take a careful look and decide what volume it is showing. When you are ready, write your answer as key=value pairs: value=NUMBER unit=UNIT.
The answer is value=70 unit=mL
